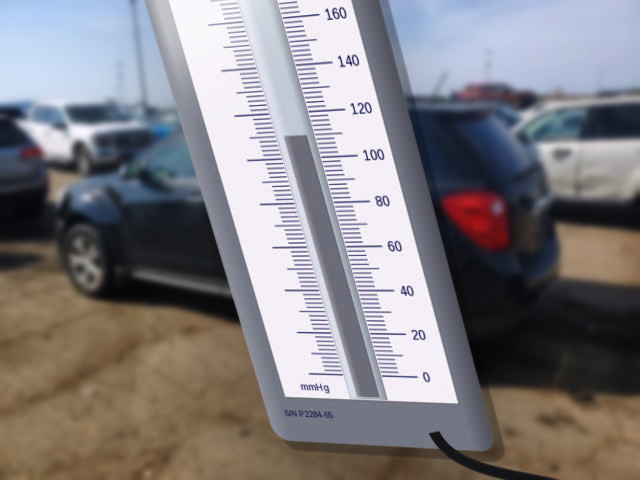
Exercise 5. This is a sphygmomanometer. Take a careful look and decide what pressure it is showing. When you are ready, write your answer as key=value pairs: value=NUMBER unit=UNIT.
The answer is value=110 unit=mmHg
